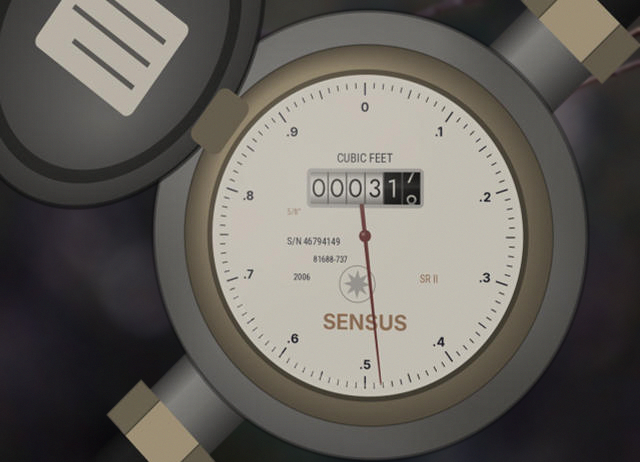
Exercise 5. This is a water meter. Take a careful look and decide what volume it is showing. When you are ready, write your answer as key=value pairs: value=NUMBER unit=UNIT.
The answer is value=317.48 unit=ft³
